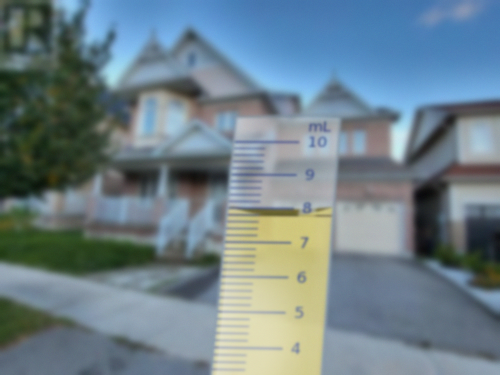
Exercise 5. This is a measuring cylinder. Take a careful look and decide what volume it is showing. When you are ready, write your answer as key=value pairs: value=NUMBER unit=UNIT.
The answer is value=7.8 unit=mL
